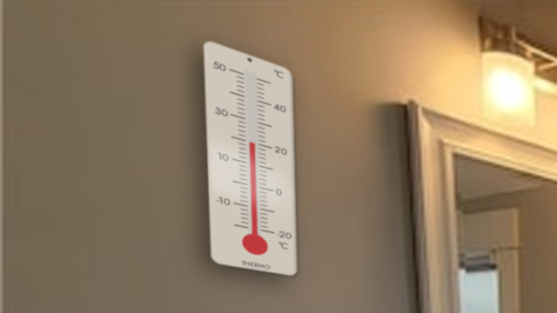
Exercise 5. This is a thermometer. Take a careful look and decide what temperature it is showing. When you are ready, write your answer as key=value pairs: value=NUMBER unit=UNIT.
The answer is value=20 unit=°C
